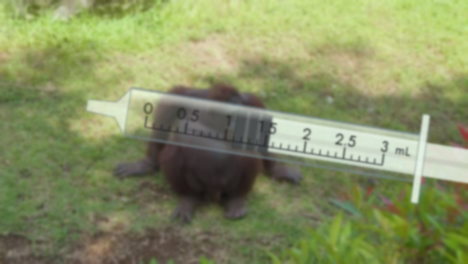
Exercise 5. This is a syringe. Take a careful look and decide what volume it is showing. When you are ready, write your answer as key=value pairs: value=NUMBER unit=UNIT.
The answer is value=1.1 unit=mL
